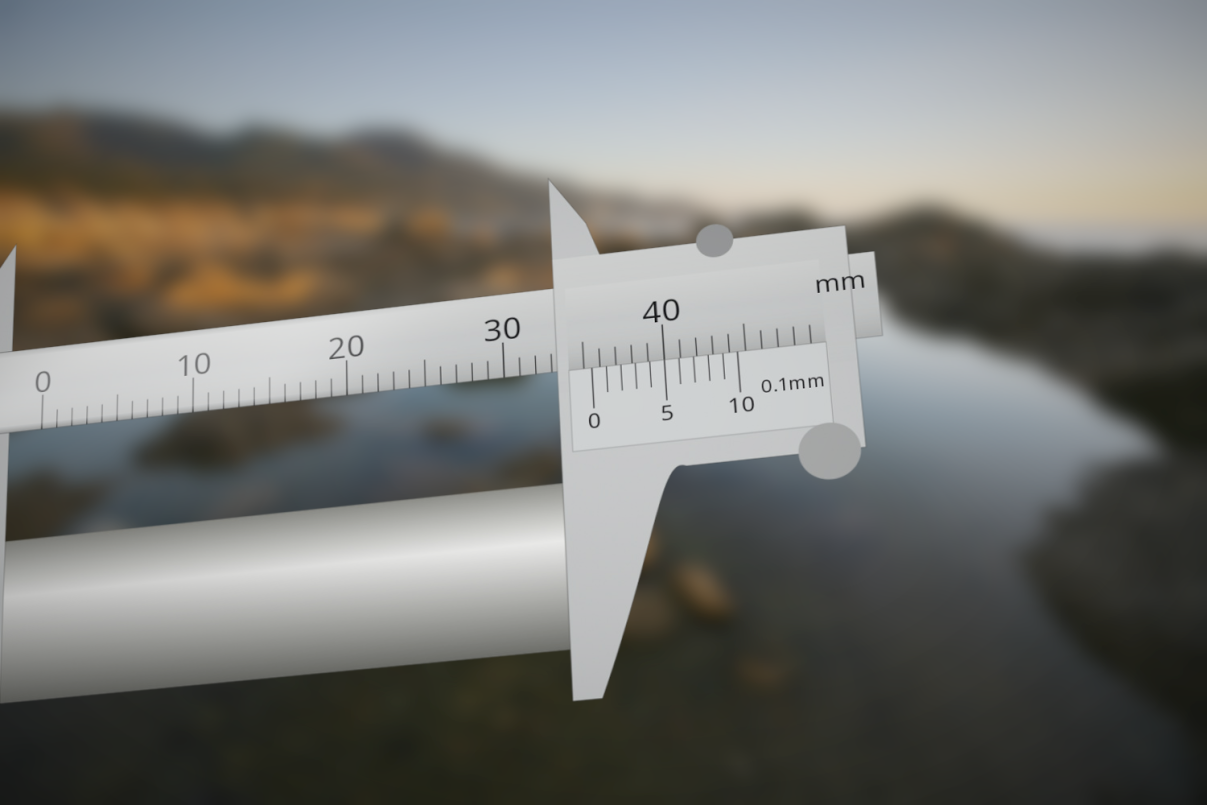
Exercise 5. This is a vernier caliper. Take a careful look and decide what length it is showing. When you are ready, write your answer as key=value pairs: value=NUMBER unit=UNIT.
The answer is value=35.5 unit=mm
